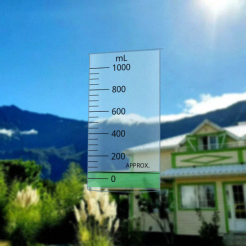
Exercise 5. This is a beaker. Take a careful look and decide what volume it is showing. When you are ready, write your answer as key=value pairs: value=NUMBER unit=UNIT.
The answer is value=50 unit=mL
